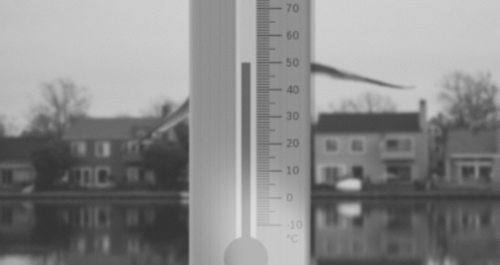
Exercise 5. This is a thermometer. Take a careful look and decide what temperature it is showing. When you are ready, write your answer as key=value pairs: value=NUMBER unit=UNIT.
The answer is value=50 unit=°C
